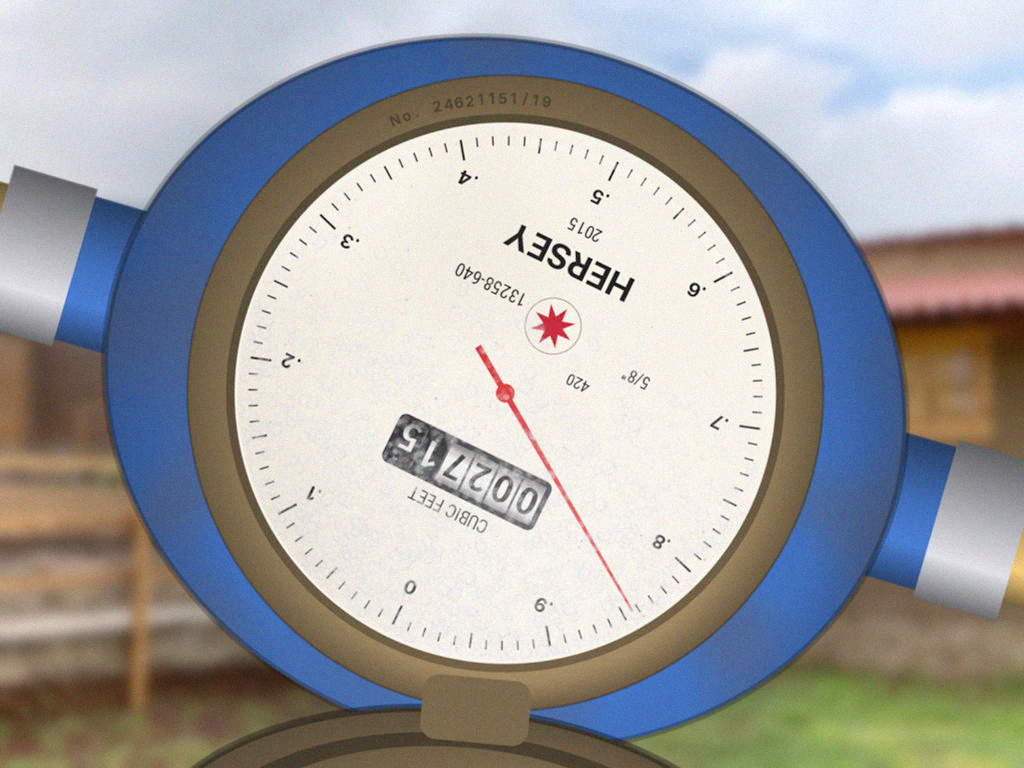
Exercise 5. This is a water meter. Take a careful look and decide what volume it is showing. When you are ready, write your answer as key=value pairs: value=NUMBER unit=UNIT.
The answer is value=2714.84 unit=ft³
